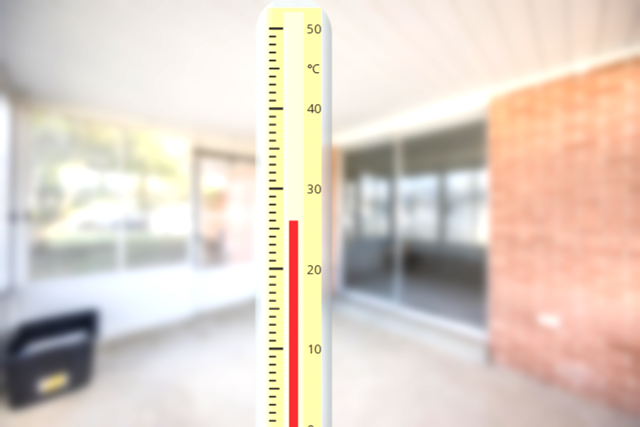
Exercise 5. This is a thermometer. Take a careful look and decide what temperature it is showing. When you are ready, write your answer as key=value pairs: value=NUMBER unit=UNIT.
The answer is value=26 unit=°C
